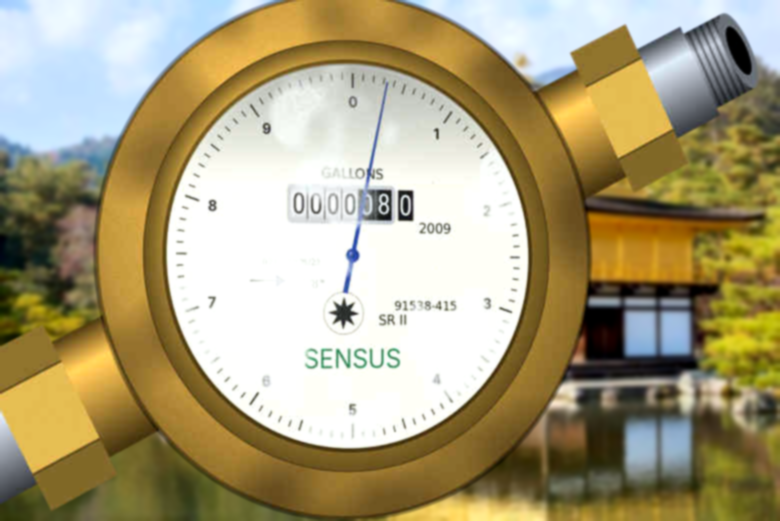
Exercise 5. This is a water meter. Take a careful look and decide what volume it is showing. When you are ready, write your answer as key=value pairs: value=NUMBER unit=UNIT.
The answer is value=80.3 unit=gal
